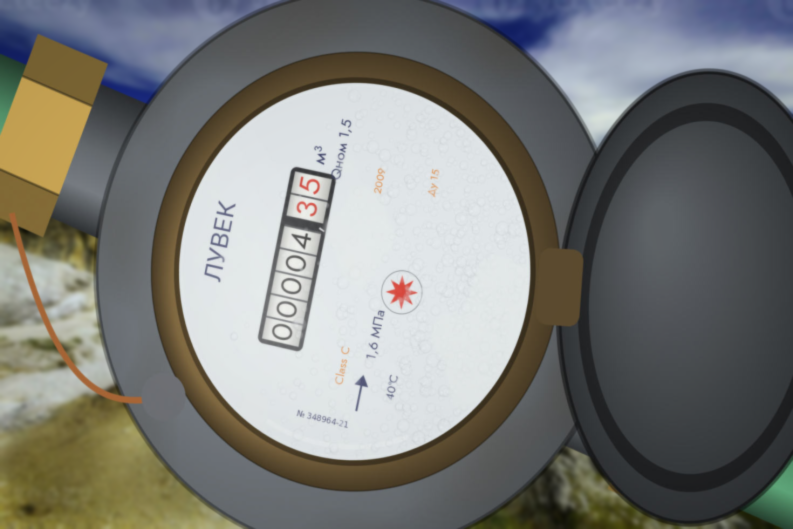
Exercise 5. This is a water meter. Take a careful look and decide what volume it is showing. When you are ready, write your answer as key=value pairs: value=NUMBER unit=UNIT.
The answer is value=4.35 unit=m³
